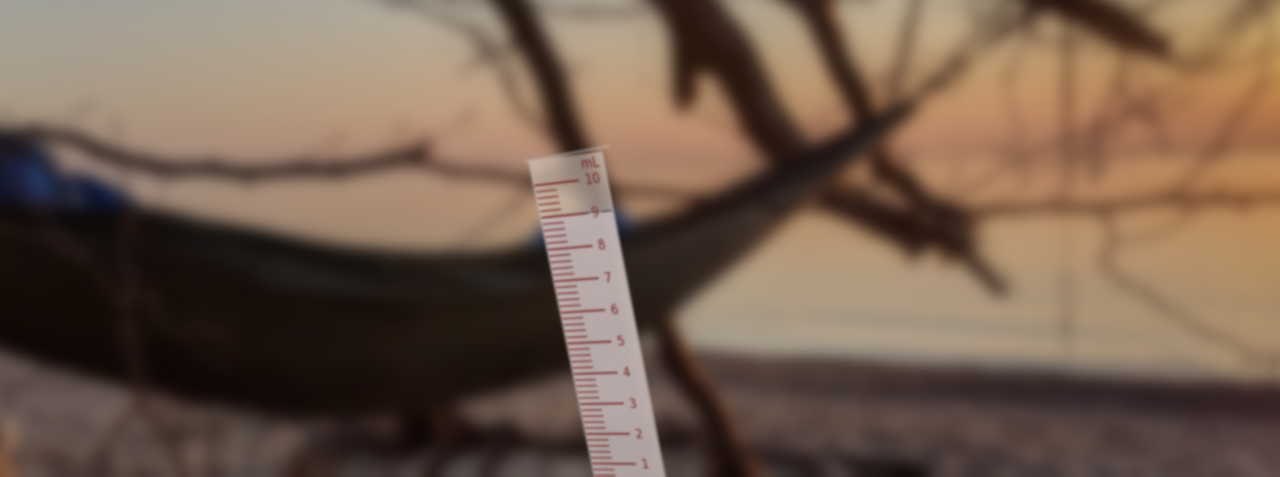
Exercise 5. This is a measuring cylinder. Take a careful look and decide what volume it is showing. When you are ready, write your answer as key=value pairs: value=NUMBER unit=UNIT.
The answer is value=9 unit=mL
